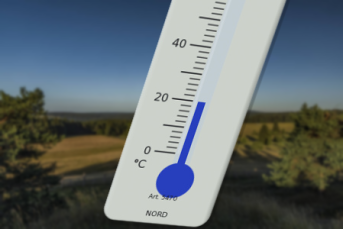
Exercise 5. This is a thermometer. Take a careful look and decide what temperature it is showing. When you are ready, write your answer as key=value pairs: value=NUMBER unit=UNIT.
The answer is value=20 unit=°C
